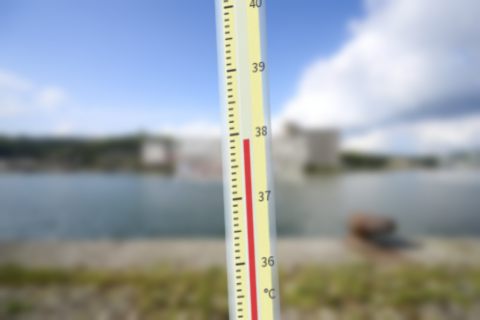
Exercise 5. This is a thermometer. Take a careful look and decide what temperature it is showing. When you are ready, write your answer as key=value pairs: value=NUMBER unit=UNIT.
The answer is value=37.9 unit=°C
